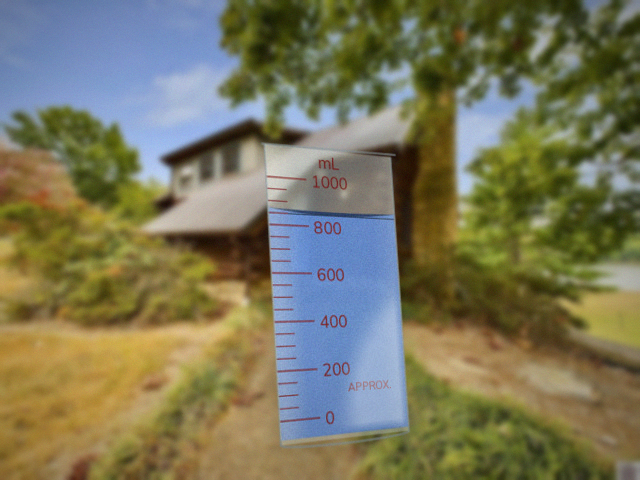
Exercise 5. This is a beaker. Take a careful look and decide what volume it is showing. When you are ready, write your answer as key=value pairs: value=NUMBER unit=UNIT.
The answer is value=850 unit=mL
